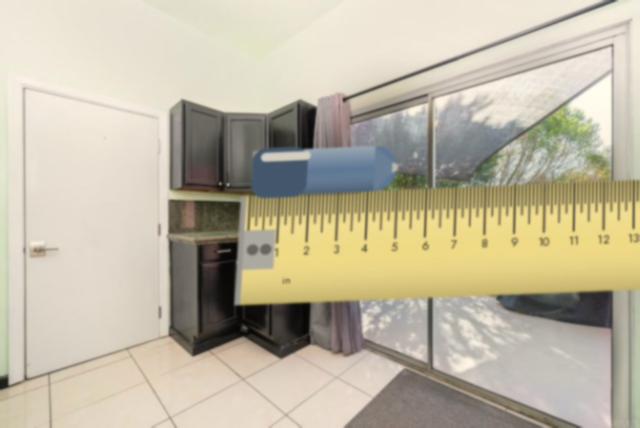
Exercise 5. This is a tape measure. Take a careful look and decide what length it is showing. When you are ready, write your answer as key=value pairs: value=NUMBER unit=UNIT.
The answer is value=5 unit=in
